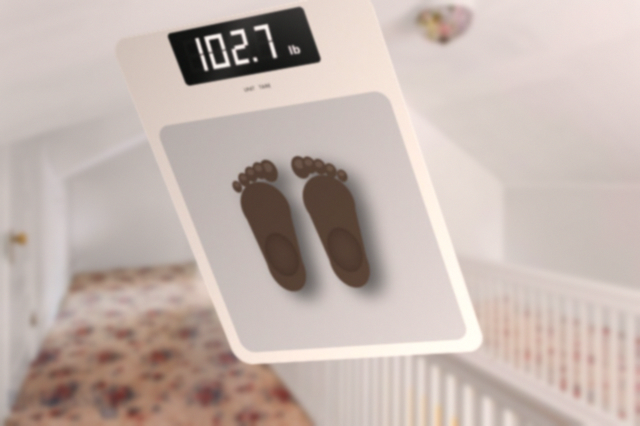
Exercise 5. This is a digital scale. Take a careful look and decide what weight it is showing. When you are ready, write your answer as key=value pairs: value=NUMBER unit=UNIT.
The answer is value=102.7 unit=lb
